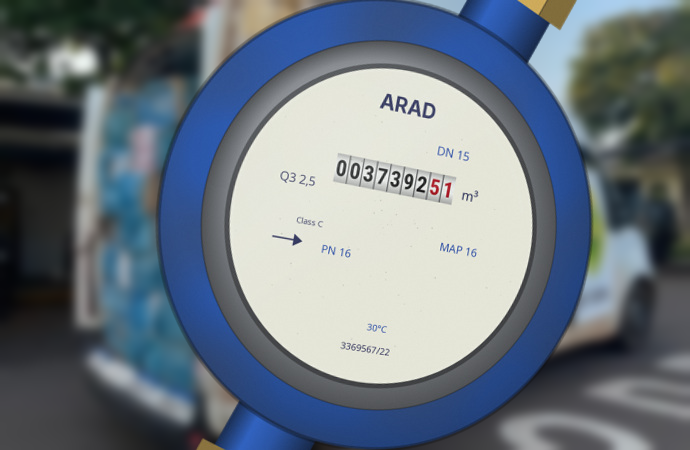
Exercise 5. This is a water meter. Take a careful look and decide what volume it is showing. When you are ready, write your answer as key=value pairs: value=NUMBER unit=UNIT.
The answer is value=37392.51 unit=m³
